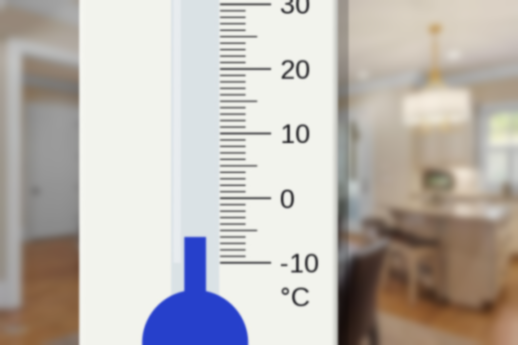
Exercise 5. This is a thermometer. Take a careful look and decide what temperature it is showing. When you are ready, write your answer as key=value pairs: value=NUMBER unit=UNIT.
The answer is value=-6 unit=°C
